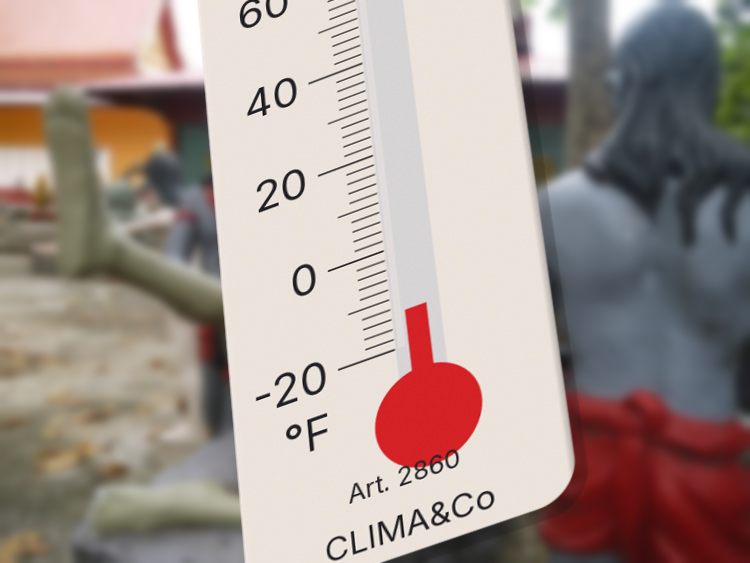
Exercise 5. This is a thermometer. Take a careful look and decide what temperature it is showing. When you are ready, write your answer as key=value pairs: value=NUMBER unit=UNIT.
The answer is value=-13 unit=°F
